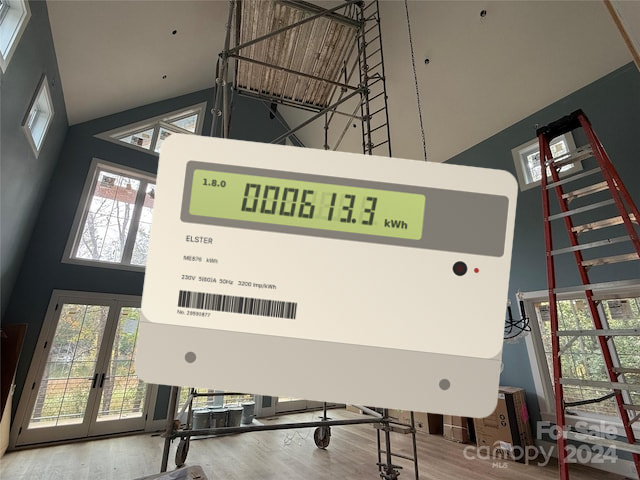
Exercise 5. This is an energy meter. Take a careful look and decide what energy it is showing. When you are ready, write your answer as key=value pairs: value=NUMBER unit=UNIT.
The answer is value=613.3 unit=kWh
